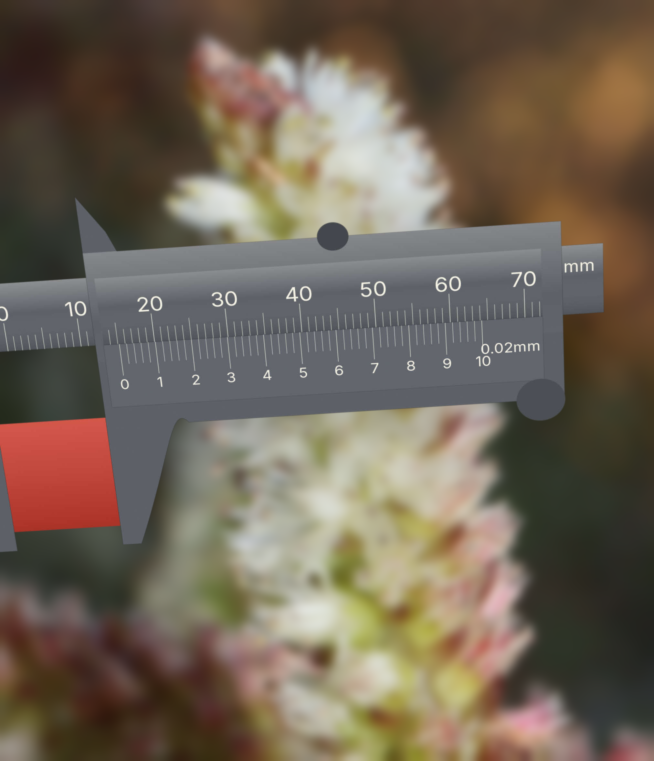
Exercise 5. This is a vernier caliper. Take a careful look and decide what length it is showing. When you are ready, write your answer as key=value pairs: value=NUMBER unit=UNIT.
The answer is value=15.2 unit=mm
